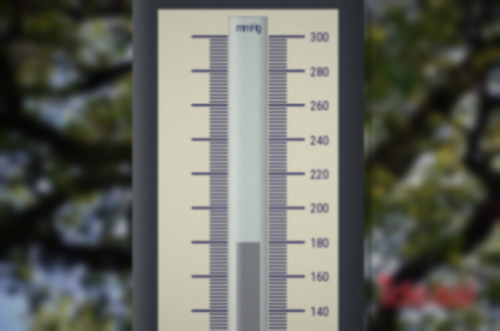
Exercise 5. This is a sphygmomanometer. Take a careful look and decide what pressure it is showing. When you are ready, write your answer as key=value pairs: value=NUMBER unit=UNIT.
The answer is value=180 unit=mmHg
